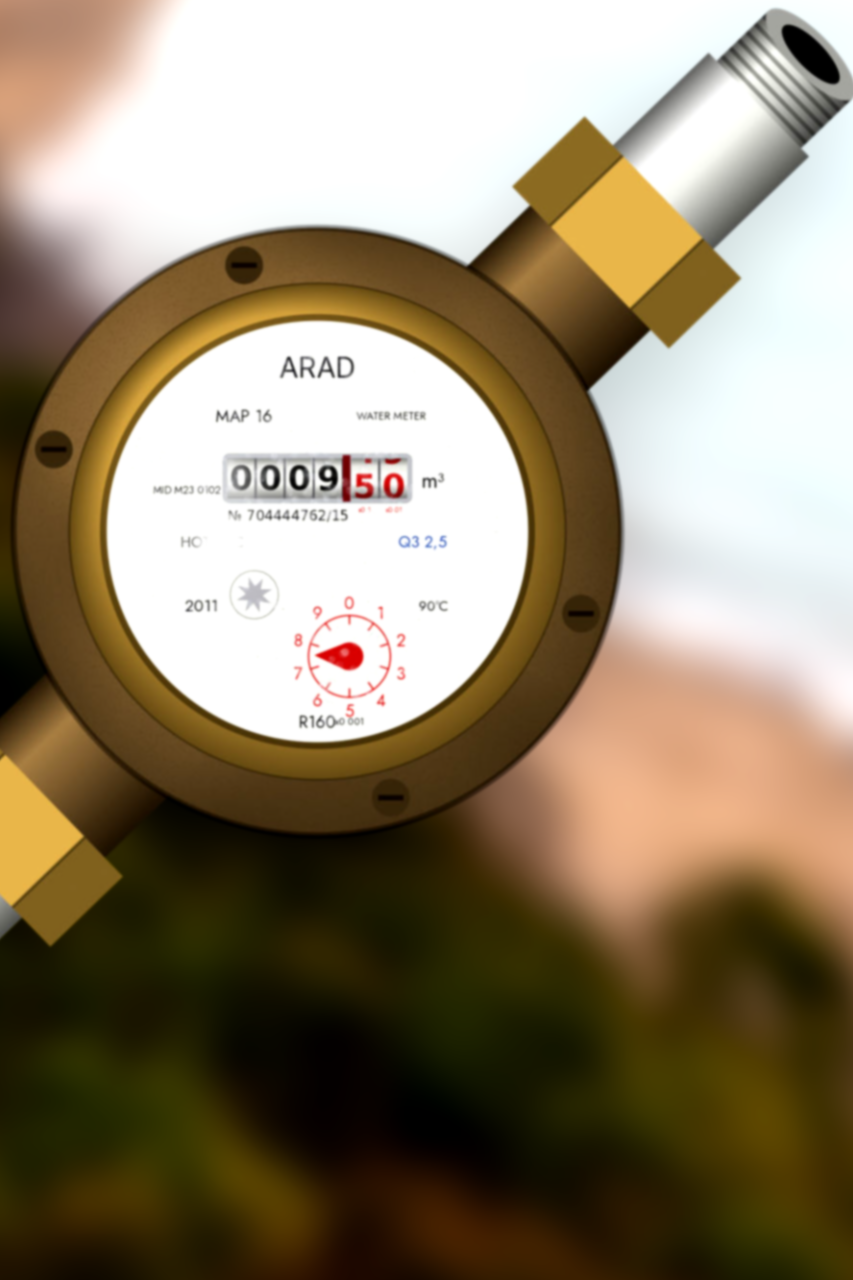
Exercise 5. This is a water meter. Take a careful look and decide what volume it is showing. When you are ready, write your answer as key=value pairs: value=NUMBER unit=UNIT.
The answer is value=9.497 unit=m³
